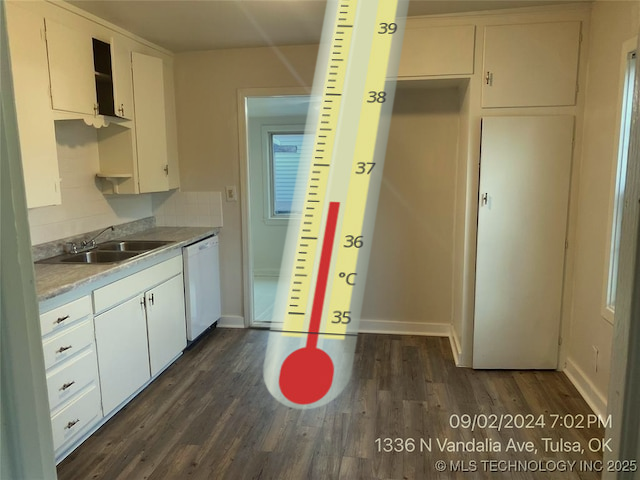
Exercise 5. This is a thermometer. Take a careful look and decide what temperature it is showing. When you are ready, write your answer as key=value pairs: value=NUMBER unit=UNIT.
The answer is value=36.5 unit=°C
